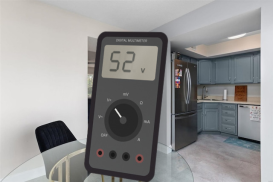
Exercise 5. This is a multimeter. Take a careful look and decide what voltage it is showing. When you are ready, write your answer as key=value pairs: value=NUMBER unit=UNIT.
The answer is value=52 unit=V
